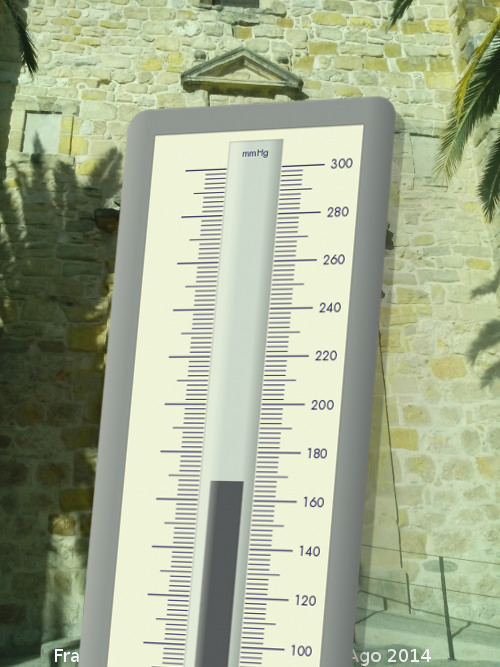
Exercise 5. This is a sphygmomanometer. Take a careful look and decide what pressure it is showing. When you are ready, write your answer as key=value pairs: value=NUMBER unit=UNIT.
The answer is value=168 unit=mmHg
